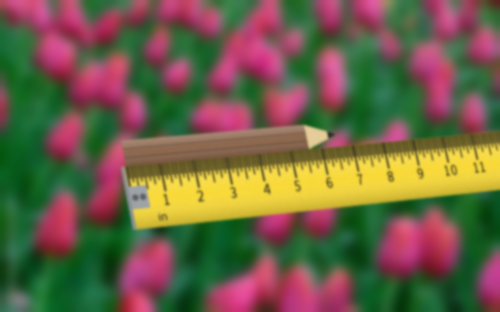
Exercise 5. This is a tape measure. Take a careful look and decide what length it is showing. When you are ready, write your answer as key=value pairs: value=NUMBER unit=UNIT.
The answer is value=6.5 unit=in
